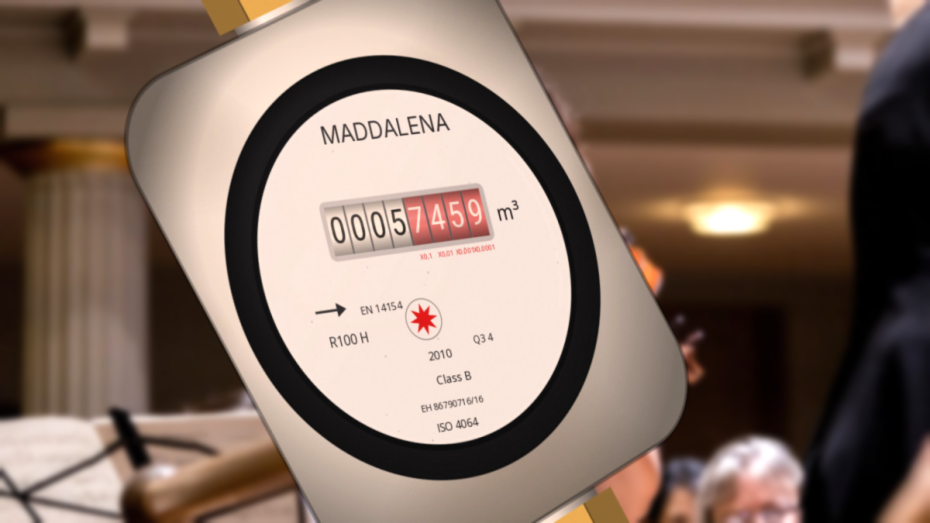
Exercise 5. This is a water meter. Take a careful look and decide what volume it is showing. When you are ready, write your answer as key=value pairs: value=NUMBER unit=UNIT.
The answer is value=5.7459 unit=m³
